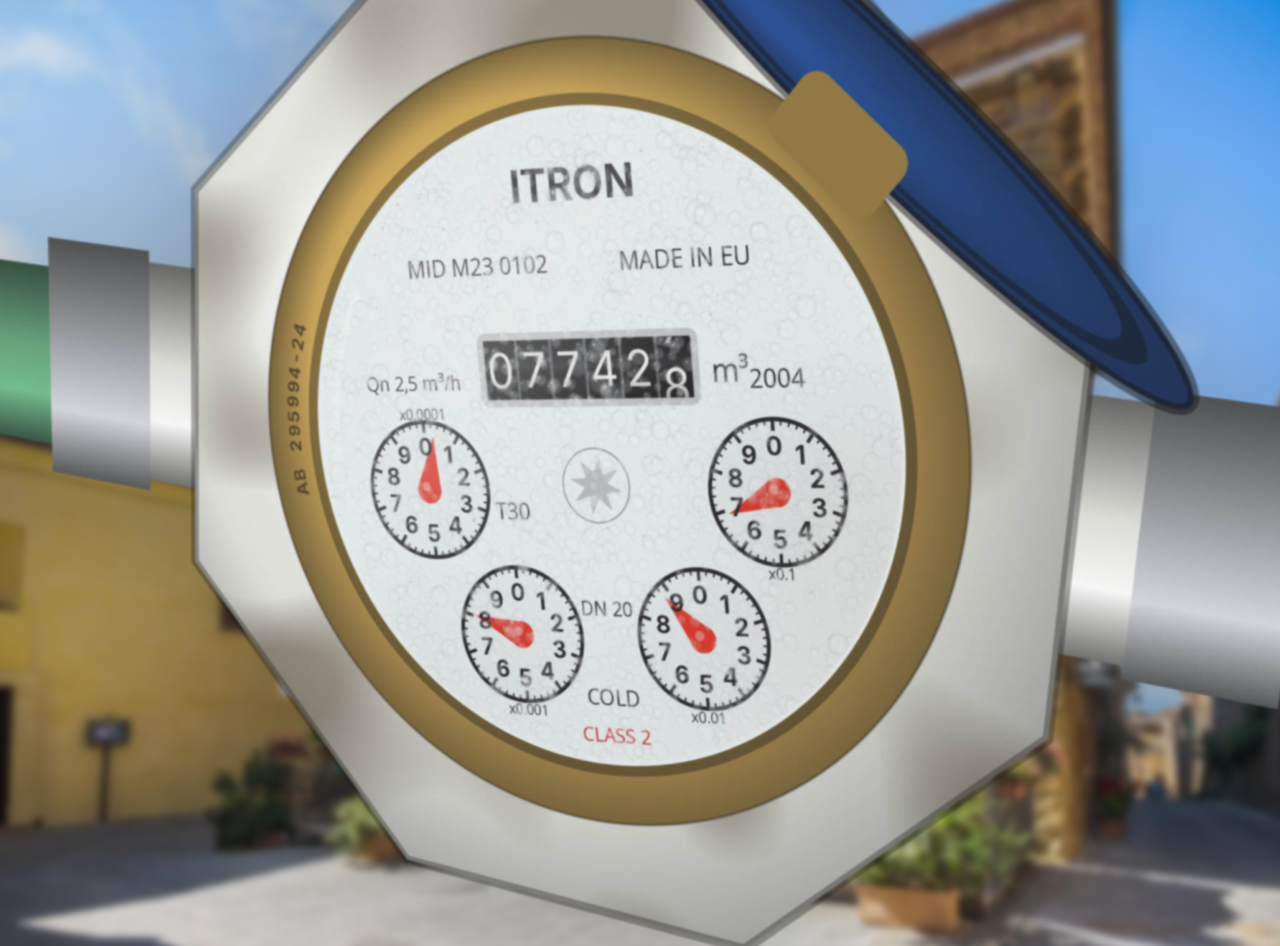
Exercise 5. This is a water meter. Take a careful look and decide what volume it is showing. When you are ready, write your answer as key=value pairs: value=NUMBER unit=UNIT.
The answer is value=77427.6880 unit=m³
